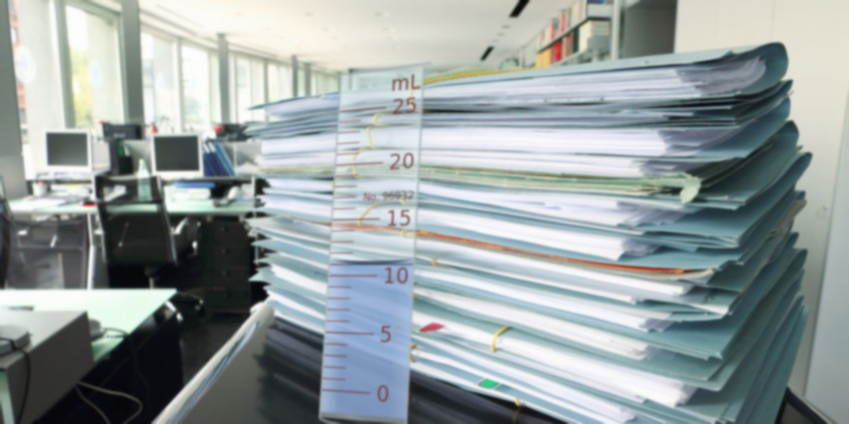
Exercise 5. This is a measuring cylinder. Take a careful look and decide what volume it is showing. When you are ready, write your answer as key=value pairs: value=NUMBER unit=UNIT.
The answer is value=11 unit=mL
